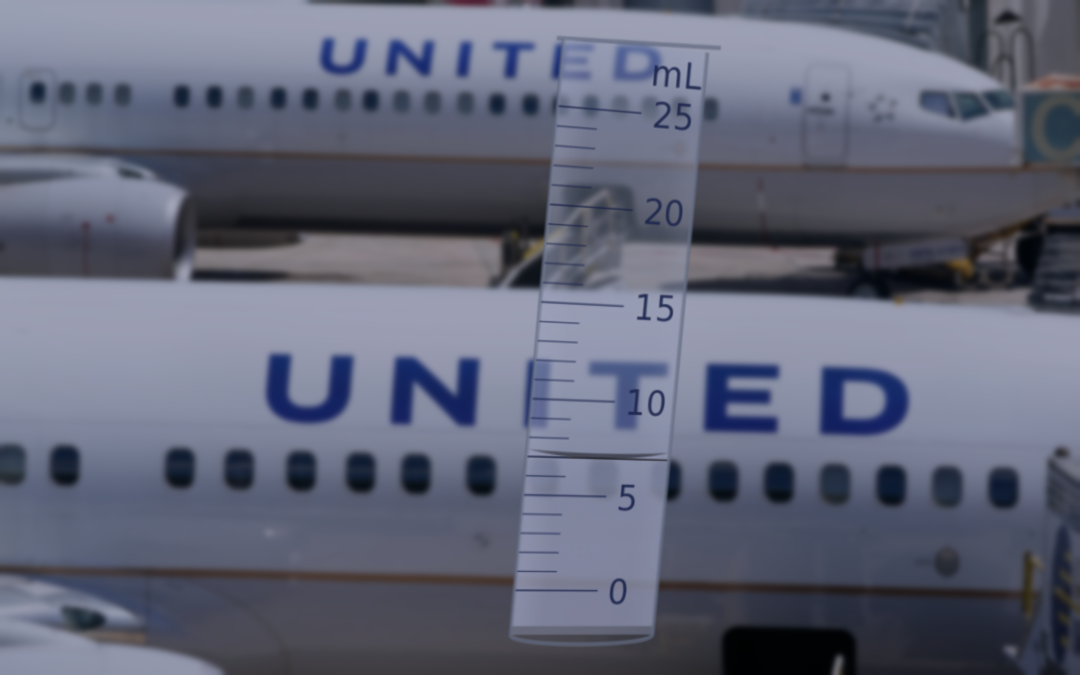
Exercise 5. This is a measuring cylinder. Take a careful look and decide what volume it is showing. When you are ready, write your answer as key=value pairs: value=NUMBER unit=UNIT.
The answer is value=7 unit=mL
